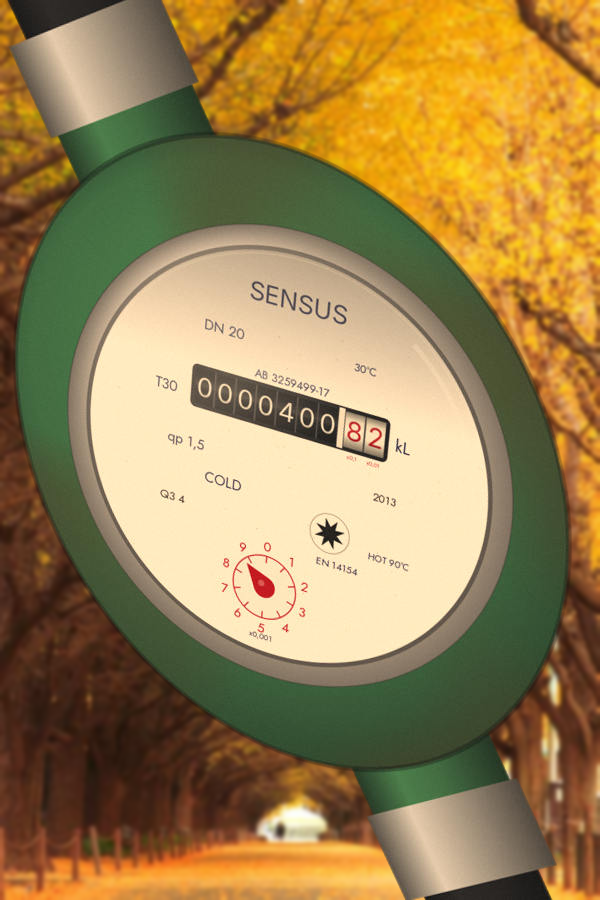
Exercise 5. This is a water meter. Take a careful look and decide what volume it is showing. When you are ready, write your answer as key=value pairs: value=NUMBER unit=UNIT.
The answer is value=400.828 unit=kL
